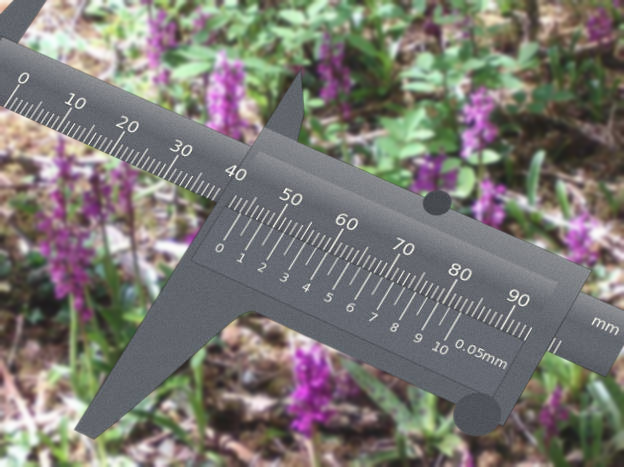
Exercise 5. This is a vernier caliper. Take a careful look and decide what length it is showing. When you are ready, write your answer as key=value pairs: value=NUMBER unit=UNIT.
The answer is value=44.2 unit=mm
